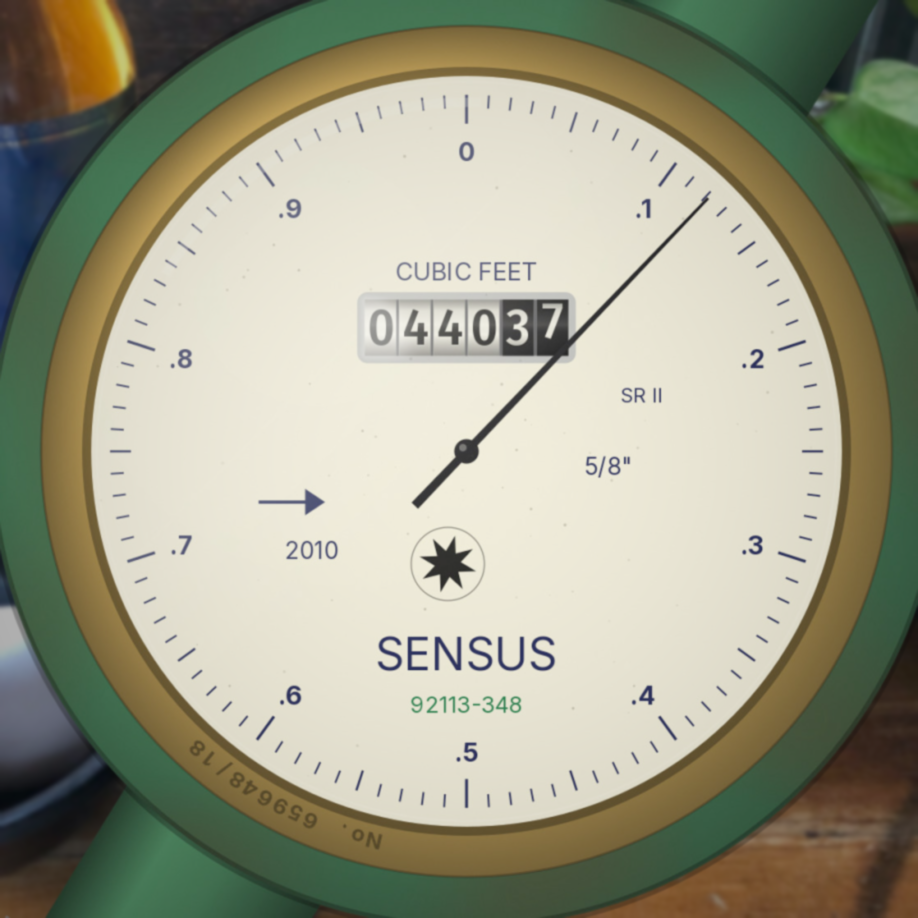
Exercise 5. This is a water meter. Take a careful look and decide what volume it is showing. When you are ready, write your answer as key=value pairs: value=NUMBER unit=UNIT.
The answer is value=44037.12 unit=ft³
